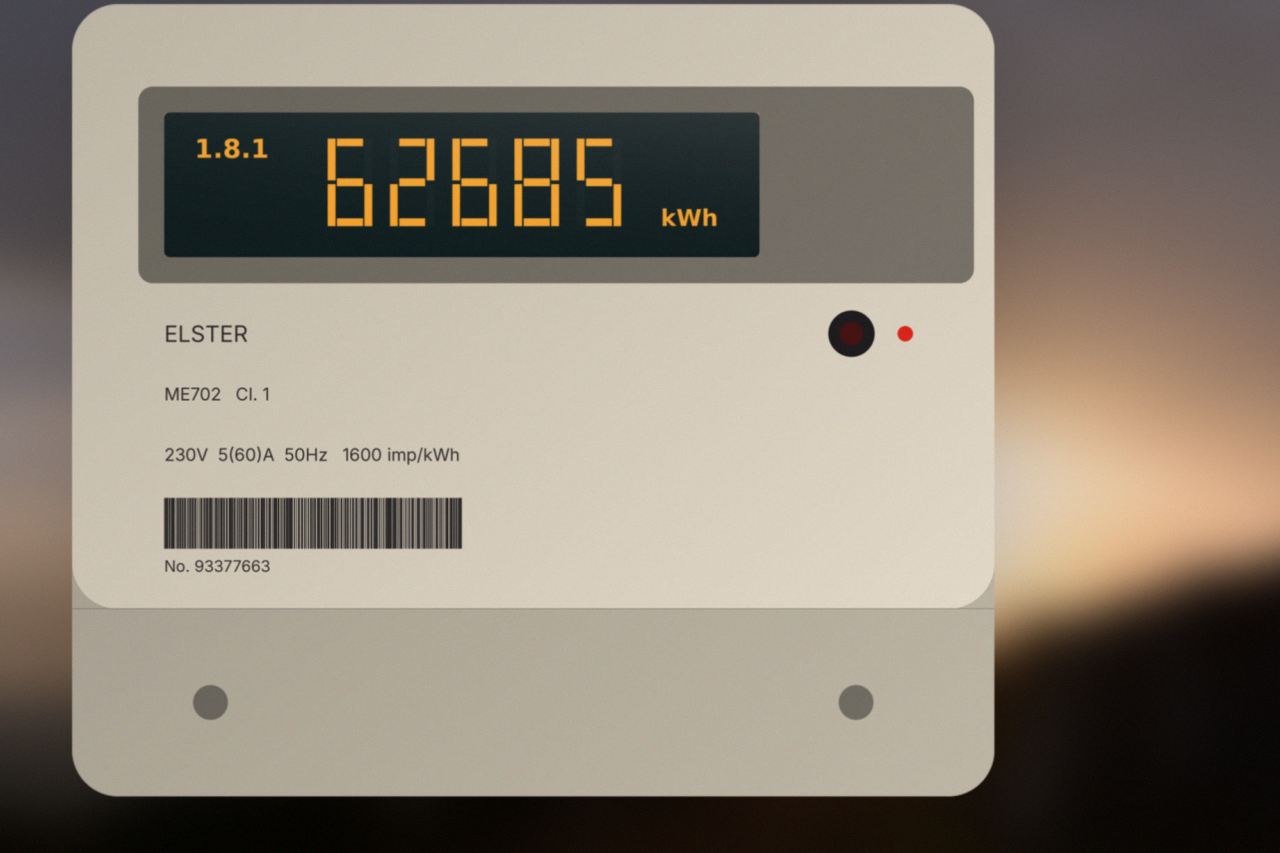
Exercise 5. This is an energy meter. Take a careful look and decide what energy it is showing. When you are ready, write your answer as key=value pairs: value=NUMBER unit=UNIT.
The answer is value=62685 unit=kWh
